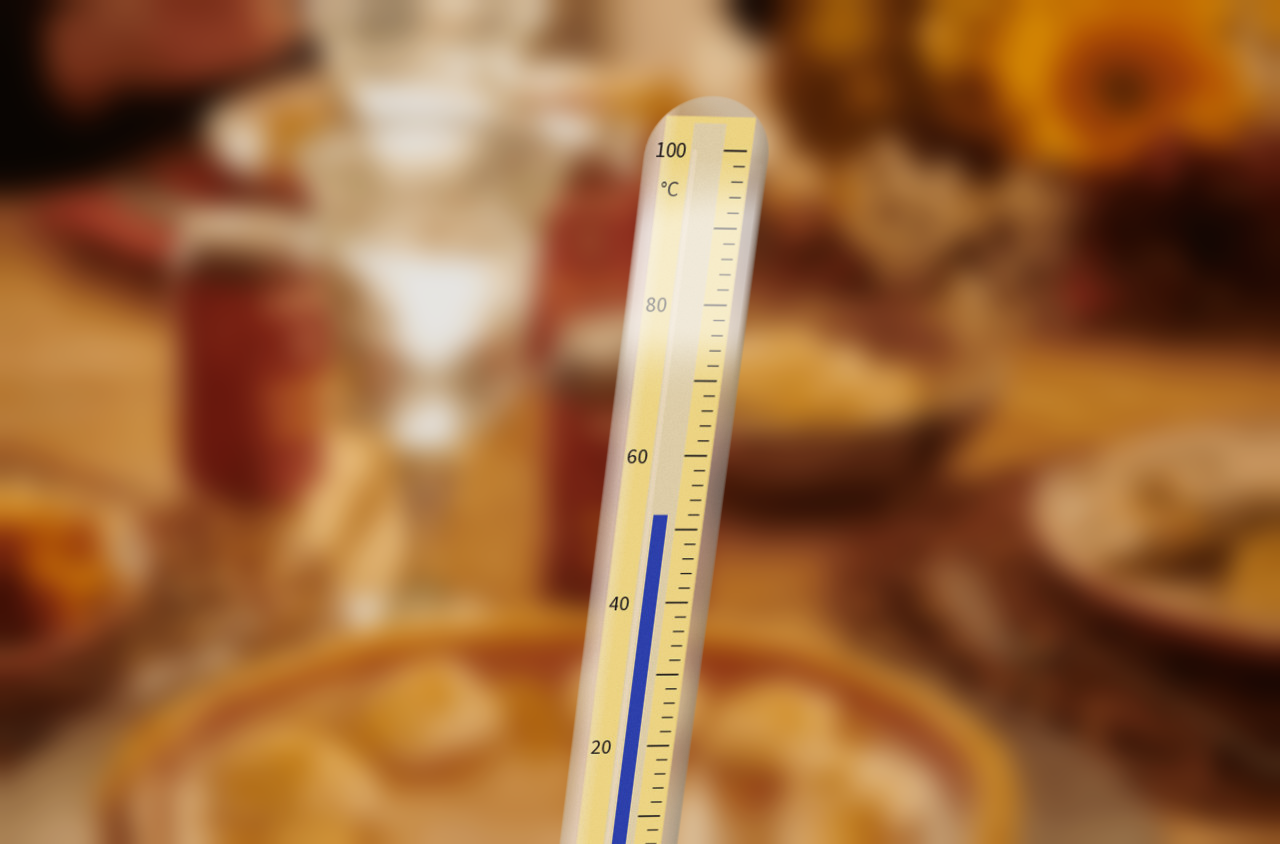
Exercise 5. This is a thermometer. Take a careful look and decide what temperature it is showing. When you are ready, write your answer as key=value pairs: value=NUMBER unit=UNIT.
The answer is value=52 unit=°C
